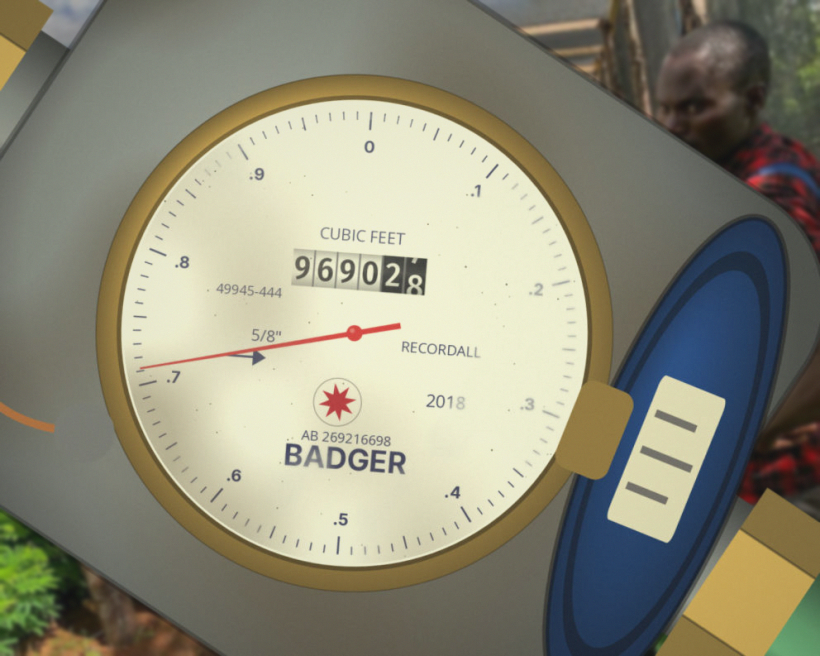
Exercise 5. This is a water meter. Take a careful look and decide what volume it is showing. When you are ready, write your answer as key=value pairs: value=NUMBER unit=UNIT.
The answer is value=969027.71 unit=ft³
